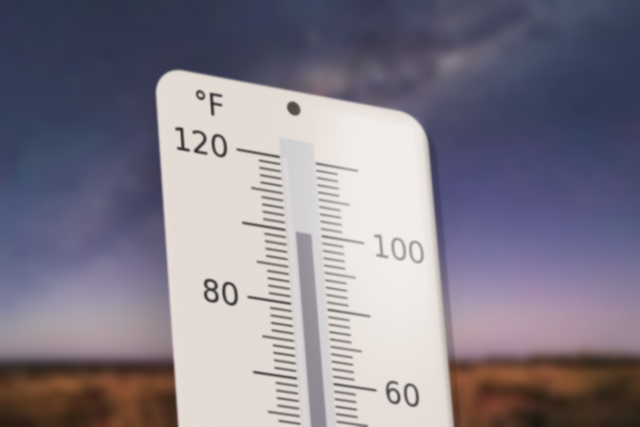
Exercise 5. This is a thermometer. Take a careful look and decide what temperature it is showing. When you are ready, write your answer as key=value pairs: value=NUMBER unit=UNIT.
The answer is value=100 unit=°F
